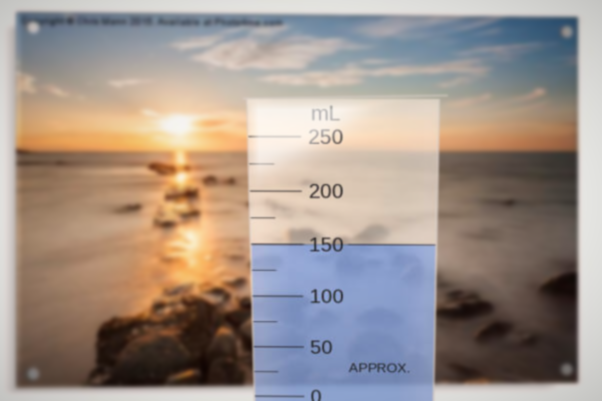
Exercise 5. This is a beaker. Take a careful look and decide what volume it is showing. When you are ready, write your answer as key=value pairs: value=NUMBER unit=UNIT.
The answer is value=150 unit=mL
